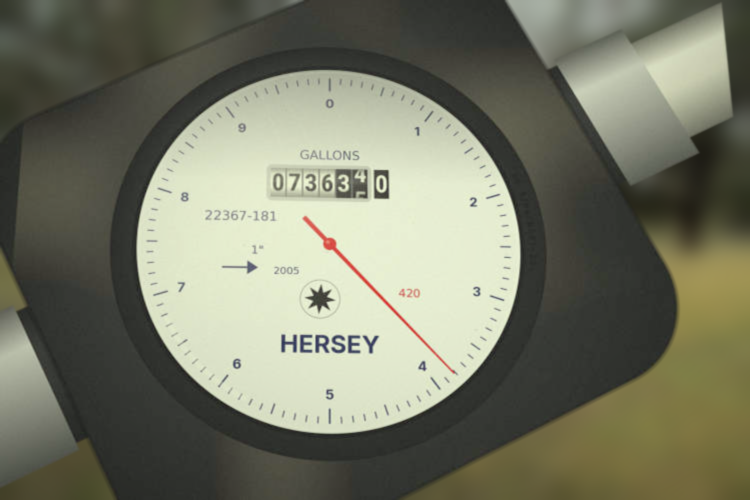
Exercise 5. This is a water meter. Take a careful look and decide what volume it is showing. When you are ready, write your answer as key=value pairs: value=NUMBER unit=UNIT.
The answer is value=736343.8 unit=gal
